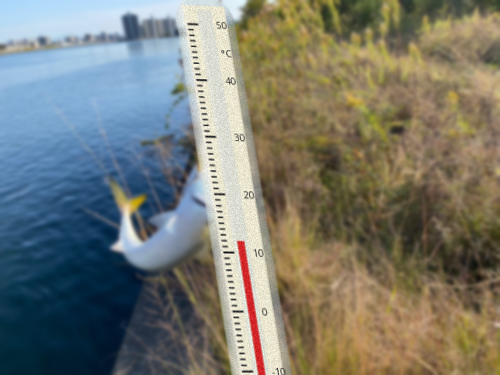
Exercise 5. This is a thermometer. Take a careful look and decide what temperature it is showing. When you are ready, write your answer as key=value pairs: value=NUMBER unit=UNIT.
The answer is value=12 unit=°C
